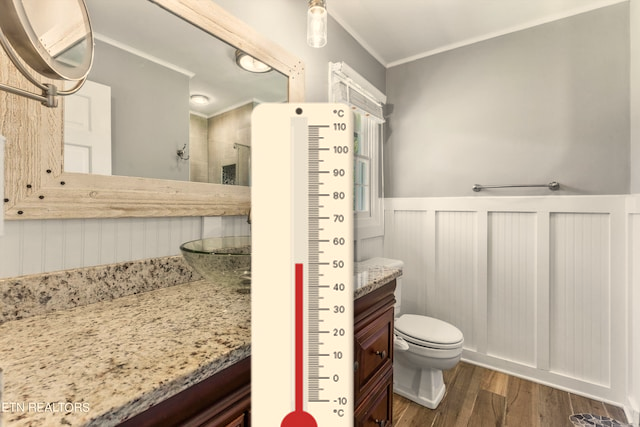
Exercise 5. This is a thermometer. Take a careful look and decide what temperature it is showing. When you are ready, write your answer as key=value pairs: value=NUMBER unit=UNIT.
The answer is value=50 unit=°C
